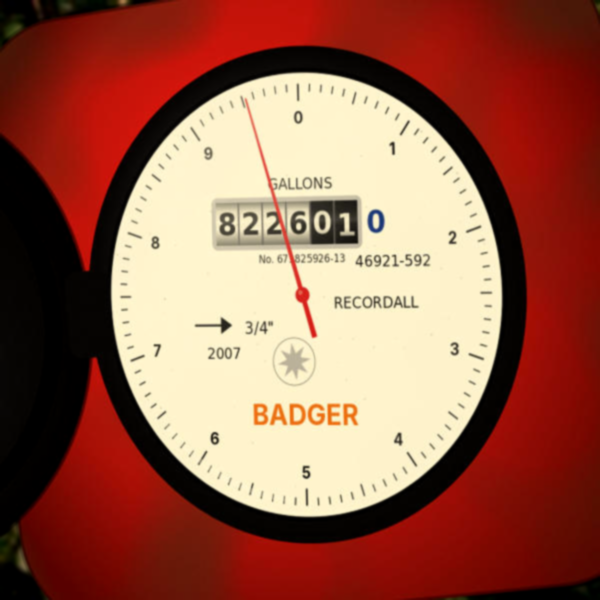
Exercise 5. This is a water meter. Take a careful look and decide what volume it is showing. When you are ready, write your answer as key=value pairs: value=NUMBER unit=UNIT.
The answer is value=8226009.5 unit=gal
